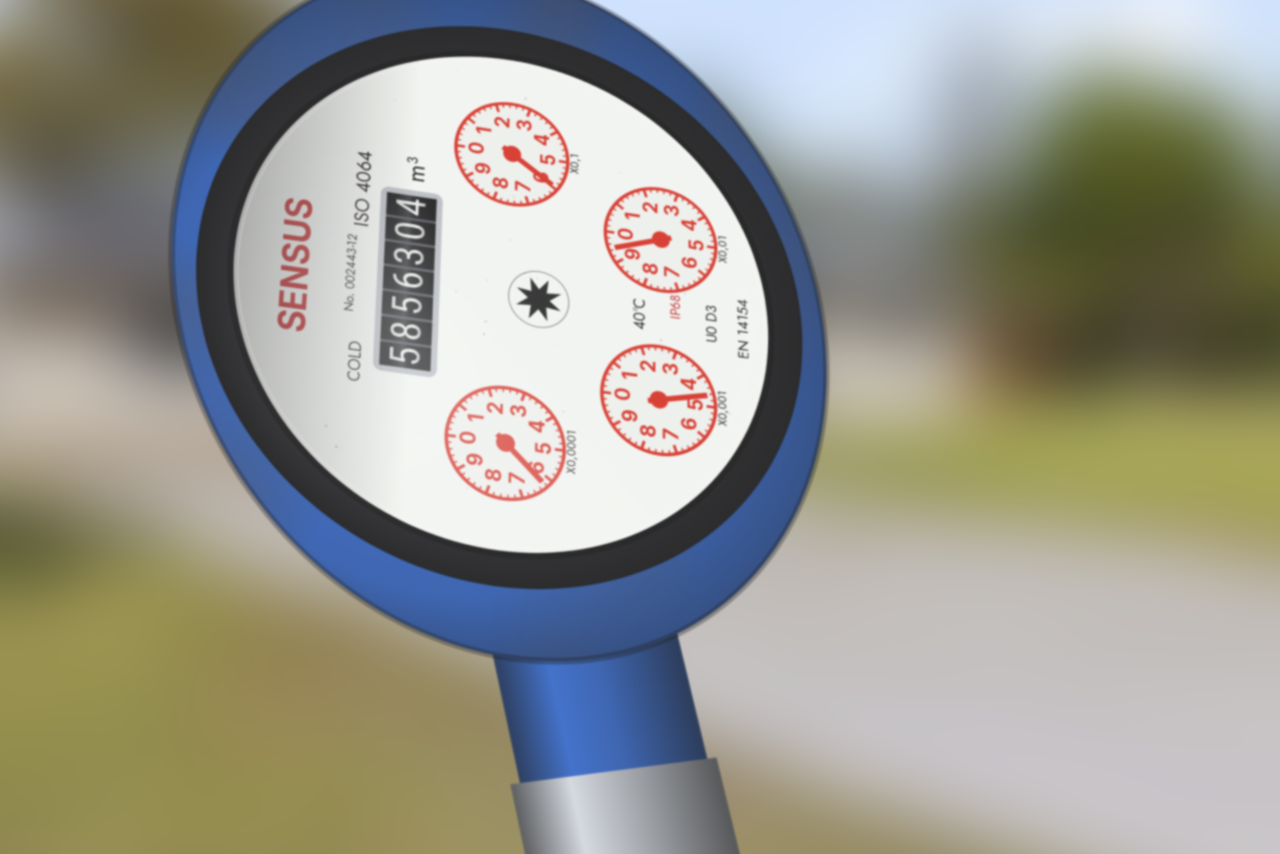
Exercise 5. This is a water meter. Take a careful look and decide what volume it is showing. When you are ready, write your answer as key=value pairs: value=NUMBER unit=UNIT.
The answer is value=5856304.5946 unit=m³
